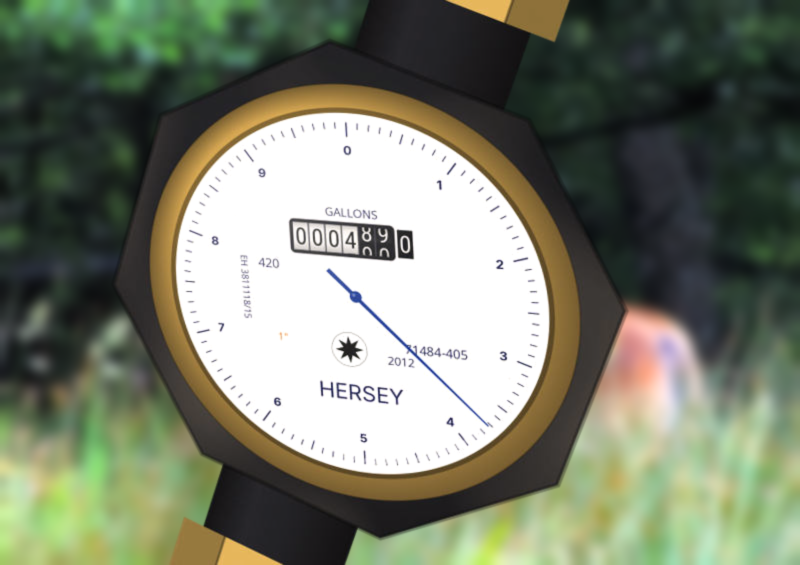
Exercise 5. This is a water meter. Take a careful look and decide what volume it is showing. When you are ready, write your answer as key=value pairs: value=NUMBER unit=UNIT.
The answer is value=4893.7 unit=gal
